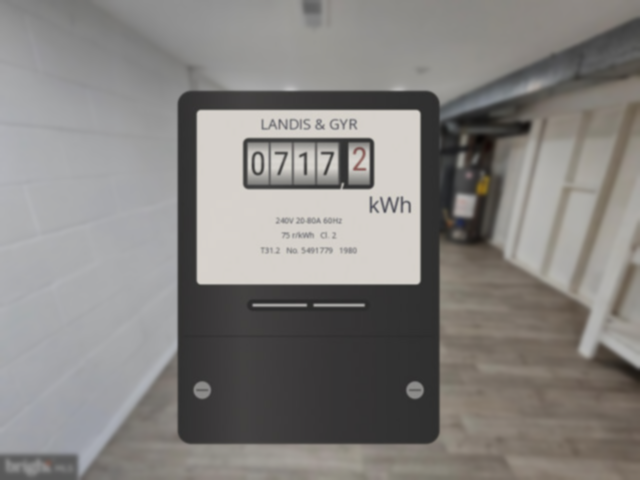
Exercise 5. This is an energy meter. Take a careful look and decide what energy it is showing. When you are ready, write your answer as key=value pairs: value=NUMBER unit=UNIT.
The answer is value=717.2 unit=kWh
